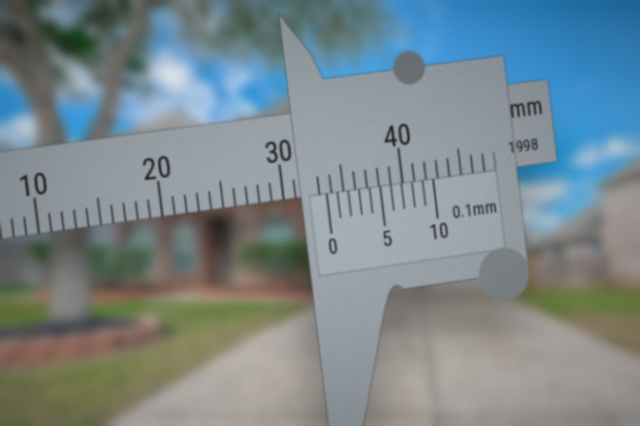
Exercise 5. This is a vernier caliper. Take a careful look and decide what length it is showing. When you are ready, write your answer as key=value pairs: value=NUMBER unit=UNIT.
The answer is value=33.6 unit=mm
